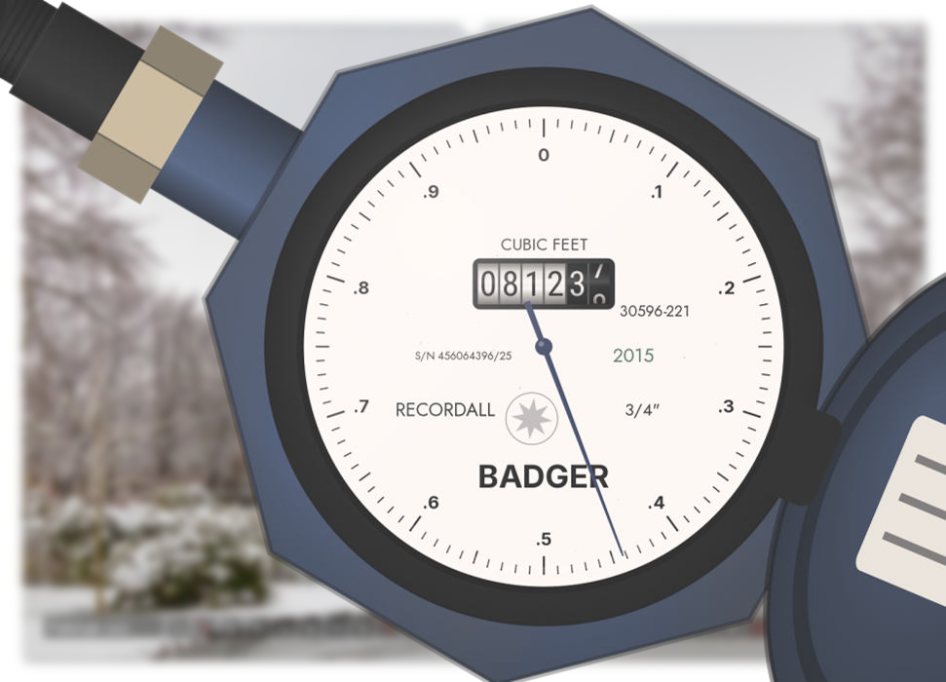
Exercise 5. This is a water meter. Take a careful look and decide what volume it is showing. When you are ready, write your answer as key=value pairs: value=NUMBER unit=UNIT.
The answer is value=81237.44 unit=ft³
